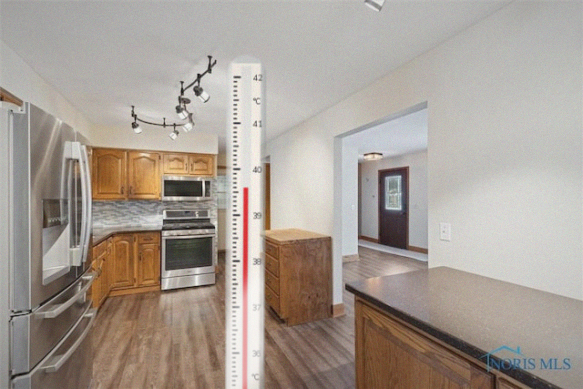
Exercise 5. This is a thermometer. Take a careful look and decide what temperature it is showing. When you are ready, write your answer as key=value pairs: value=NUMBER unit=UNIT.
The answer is value=39.6 unit=°C
